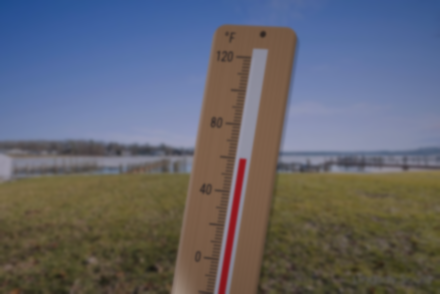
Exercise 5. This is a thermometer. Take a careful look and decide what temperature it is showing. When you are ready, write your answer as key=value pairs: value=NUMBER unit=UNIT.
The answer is value=60 unit=°F
